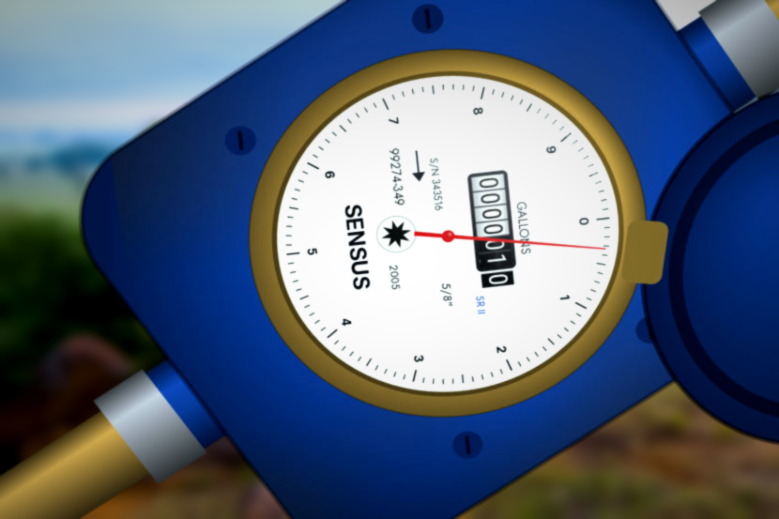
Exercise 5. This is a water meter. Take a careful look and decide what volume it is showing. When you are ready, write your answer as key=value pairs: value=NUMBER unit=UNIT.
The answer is value=10.3 unit=gal
